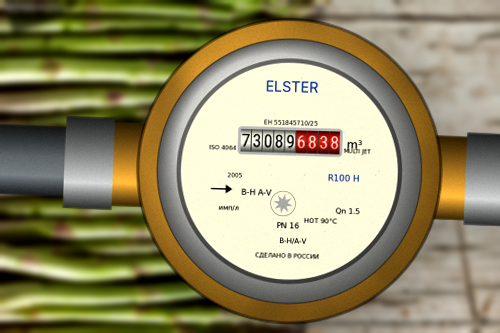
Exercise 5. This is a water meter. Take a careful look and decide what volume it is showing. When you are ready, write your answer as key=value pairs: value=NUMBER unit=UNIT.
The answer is value=73089.6838 unit=m³
